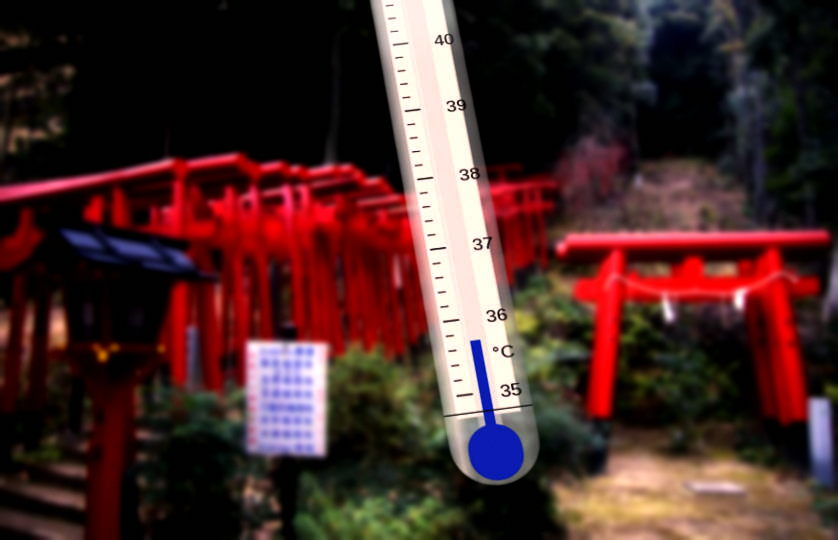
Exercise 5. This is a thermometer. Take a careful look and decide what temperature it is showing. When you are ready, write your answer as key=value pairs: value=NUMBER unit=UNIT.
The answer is value=35.7 unit=°C
